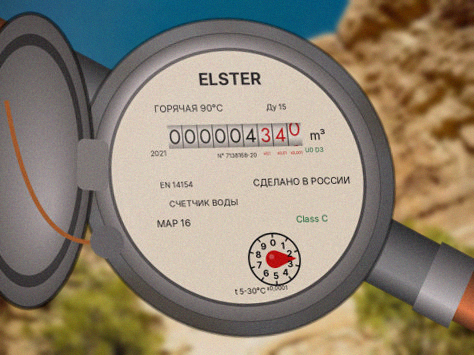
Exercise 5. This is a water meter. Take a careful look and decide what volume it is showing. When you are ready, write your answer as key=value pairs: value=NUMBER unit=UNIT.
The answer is value=4.3402 unit=m³
